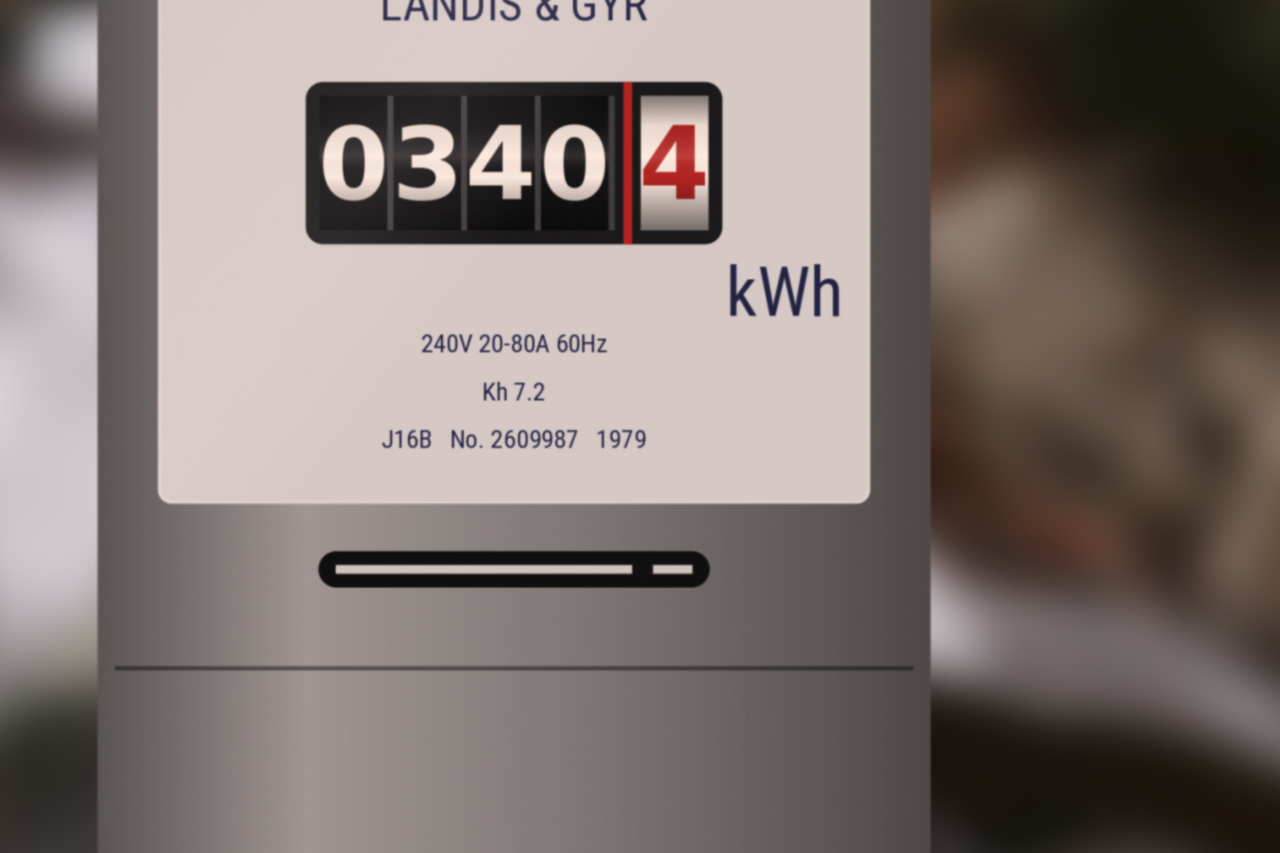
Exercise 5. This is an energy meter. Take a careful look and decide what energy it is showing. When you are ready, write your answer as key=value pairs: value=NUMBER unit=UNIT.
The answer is value=340.4 unit=kWh
